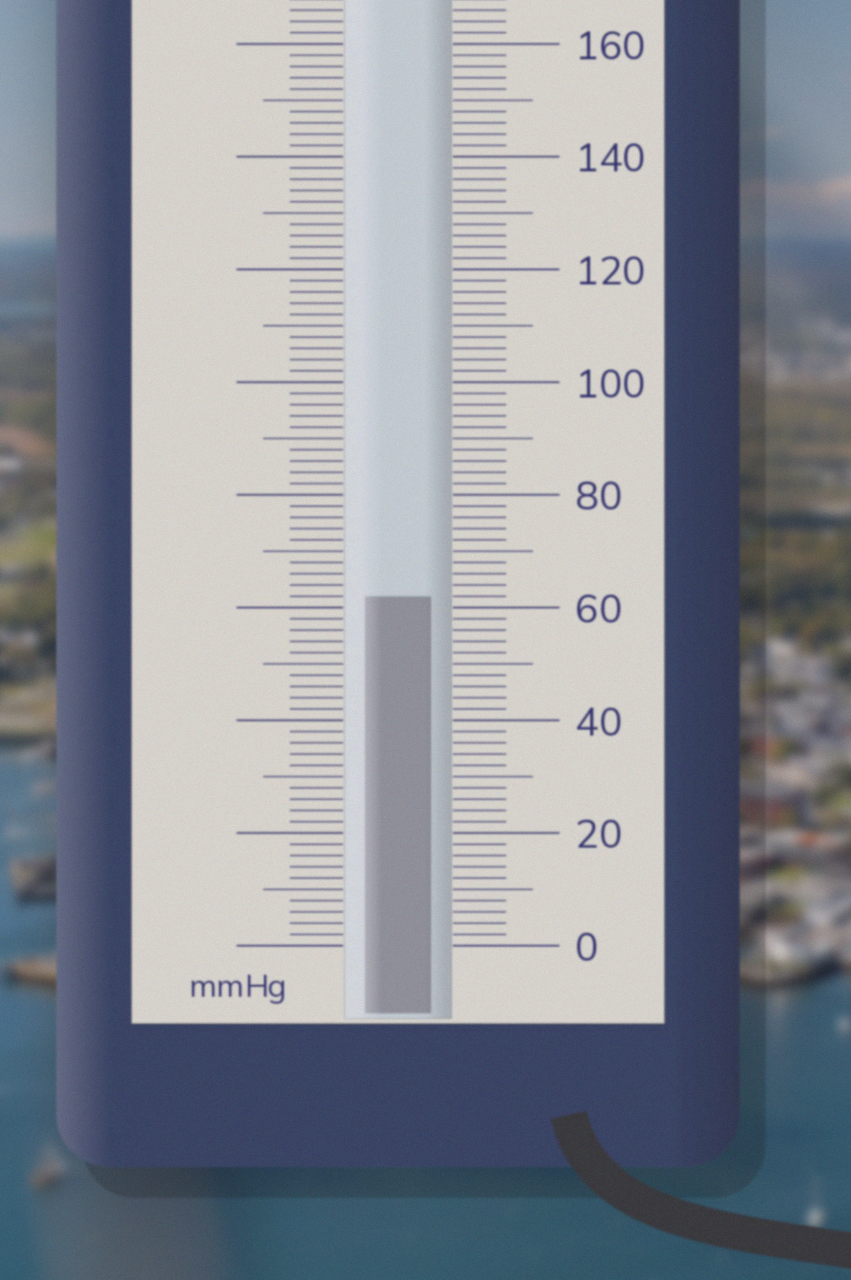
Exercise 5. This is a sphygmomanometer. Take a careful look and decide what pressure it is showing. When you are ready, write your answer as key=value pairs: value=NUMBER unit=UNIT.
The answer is value=62 unit=mmHg
